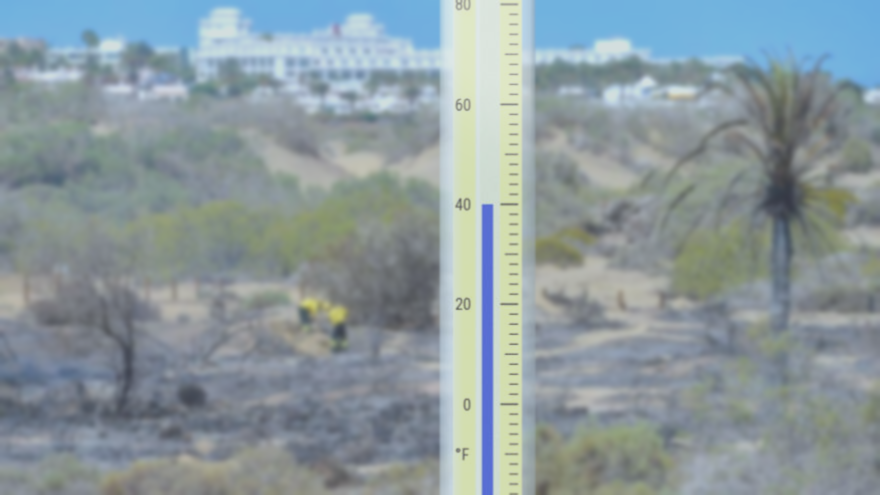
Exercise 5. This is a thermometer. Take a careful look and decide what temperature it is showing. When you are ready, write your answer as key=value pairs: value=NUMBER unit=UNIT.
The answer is value=40 unit=°F
